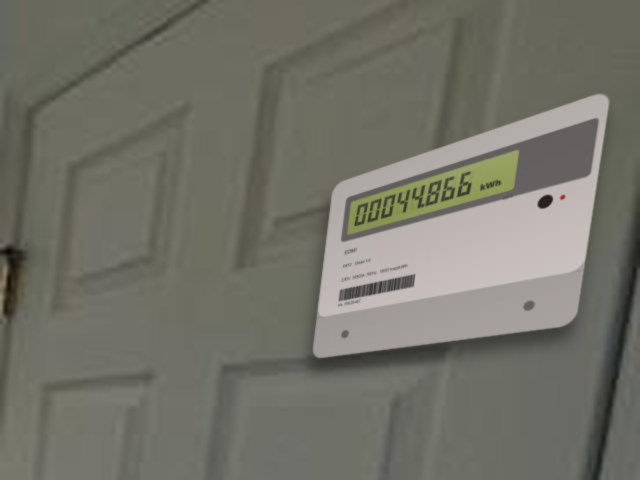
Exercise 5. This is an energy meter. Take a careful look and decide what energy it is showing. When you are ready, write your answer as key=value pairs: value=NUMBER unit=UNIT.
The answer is value=44.866 unit=kWh
